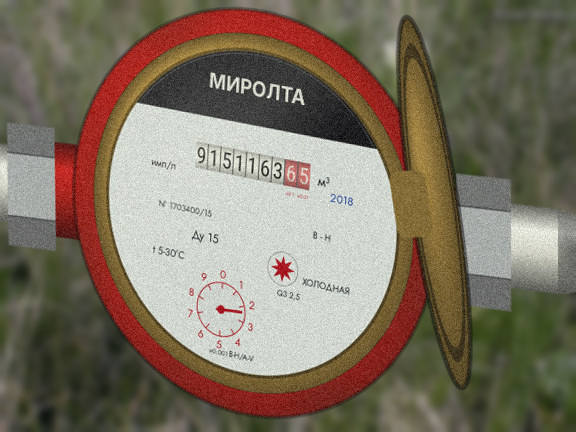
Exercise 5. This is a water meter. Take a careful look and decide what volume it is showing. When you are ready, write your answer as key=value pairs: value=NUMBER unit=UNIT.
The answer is value=9151163.652 unit=m³
